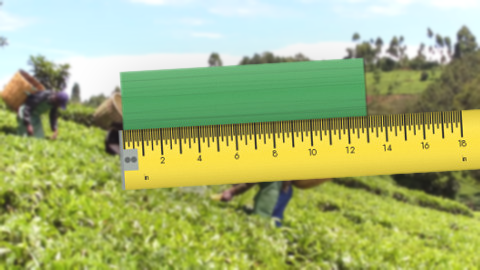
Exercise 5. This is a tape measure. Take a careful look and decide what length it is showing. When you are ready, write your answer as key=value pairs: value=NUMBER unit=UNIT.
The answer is value=13 unit=in
